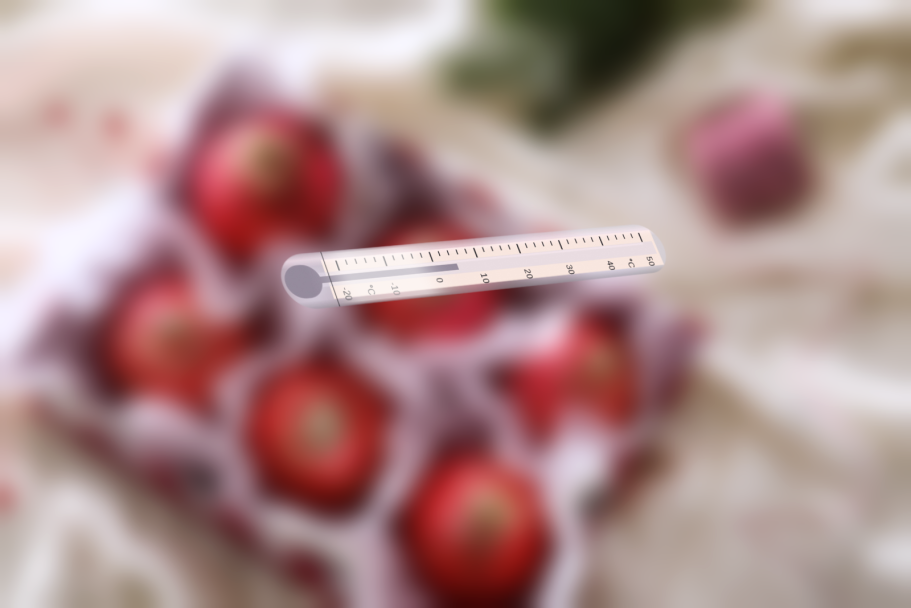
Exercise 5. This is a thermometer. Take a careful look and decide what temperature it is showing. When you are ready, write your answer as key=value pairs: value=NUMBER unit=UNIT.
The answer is value=5 unit=°C
